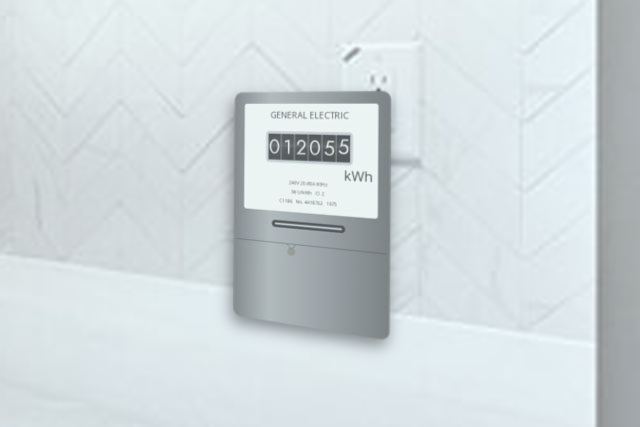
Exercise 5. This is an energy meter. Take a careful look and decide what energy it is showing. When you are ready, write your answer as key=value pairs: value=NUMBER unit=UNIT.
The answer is value=12055 unit=kWh
